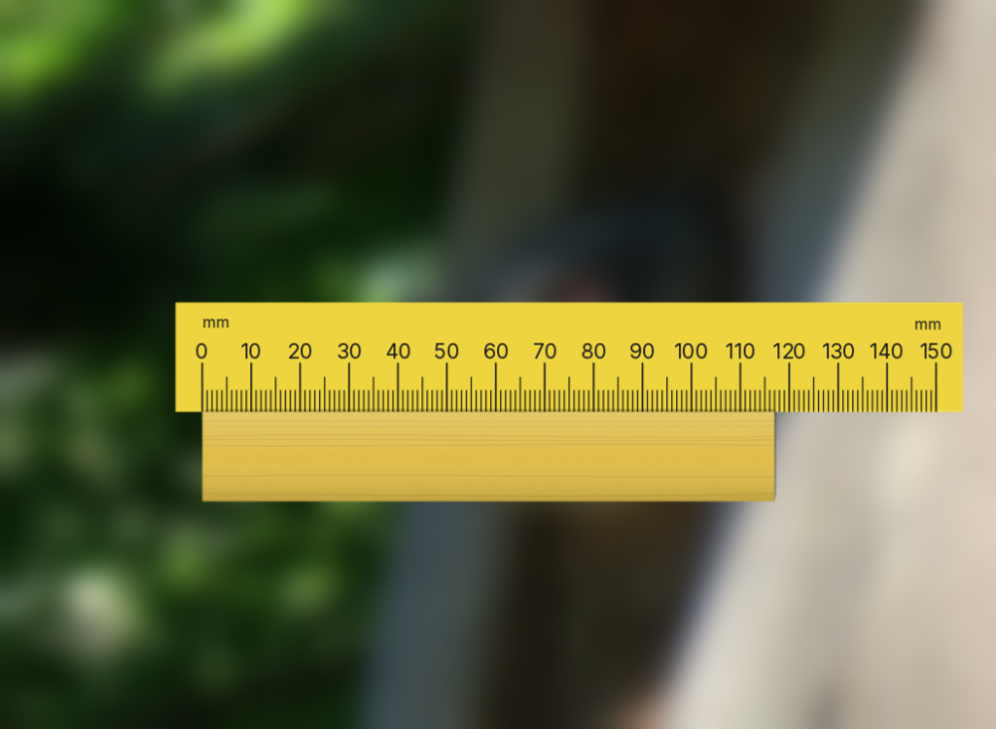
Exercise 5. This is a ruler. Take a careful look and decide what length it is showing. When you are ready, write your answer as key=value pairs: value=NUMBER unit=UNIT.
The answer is value=117 unit=mm
